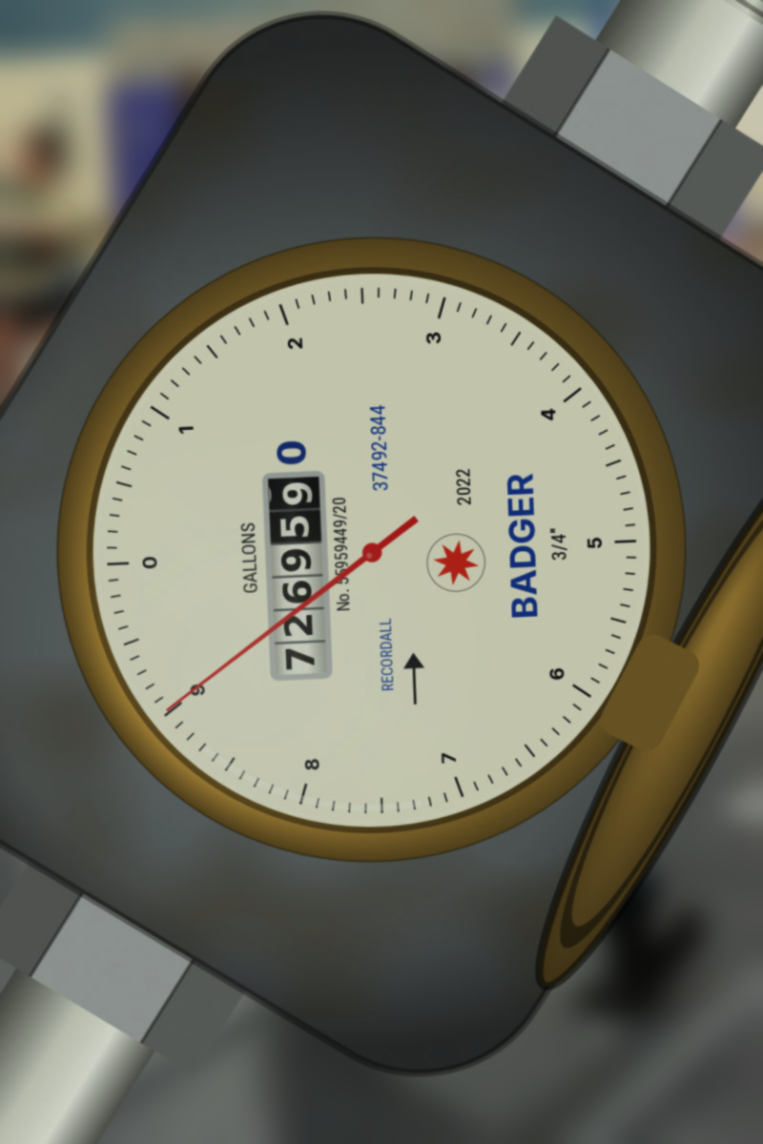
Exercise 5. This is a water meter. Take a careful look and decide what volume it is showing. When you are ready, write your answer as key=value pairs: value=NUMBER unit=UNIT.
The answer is value=7269589.0 unit=gal
